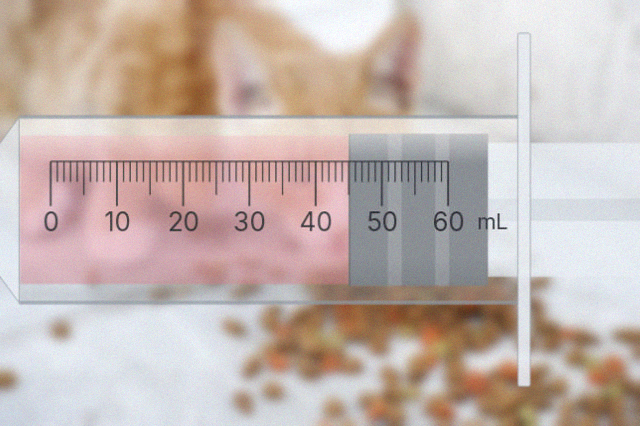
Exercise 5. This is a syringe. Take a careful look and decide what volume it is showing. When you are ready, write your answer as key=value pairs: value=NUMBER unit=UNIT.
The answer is value=45 unit=mL
